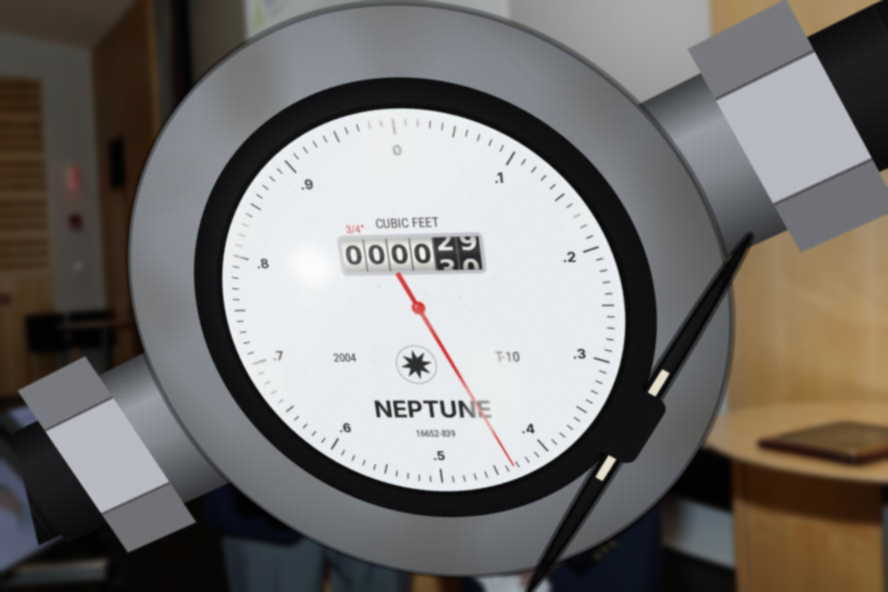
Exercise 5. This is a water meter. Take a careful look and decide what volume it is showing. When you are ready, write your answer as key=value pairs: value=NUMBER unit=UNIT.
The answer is value=29.43 unit=ft³
